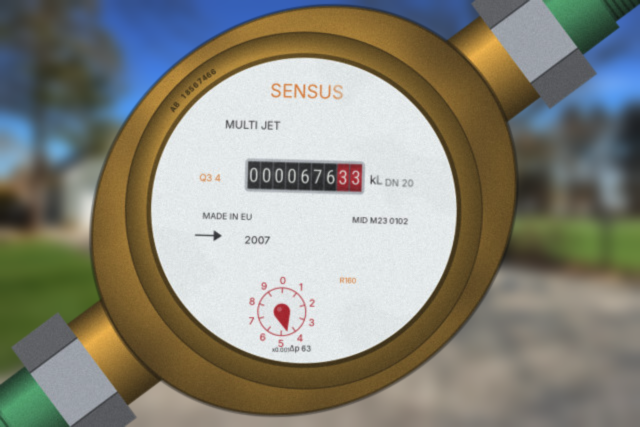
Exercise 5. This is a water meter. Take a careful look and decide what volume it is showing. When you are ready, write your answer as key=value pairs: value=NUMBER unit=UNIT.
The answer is value=676.334 unit=kL
